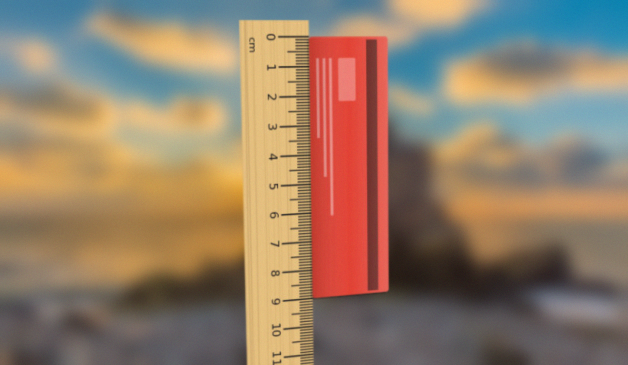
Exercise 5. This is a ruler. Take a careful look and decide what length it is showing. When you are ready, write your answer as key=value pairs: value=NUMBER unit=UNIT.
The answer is value=9 unit=cm
